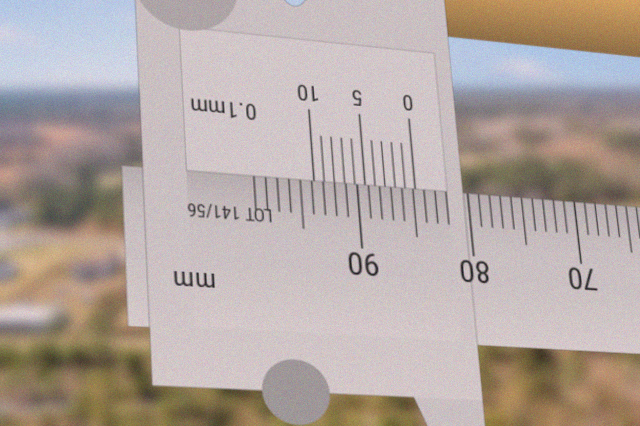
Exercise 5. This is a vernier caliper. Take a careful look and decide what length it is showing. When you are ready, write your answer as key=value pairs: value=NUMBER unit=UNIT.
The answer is value=84.8 unit=mm
